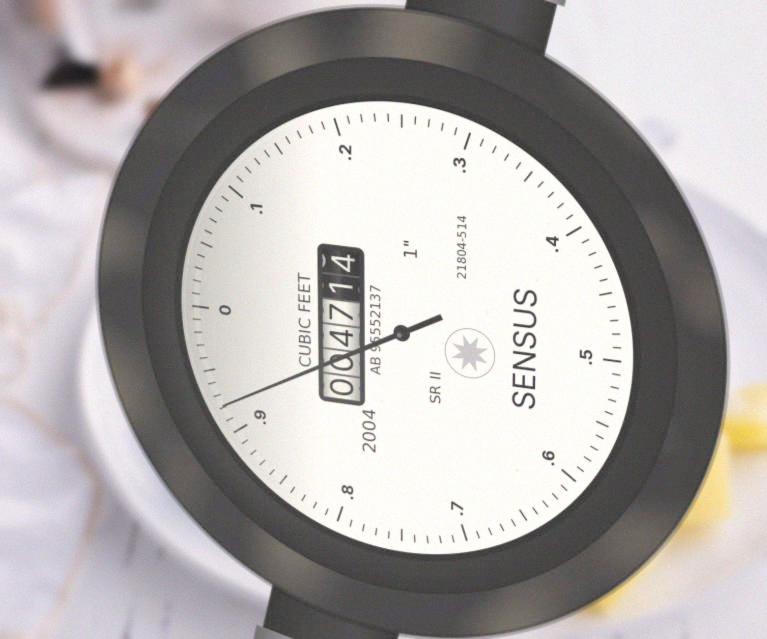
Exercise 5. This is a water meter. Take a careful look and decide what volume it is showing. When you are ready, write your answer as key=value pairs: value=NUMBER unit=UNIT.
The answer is value=4713.92 unit=ft³
